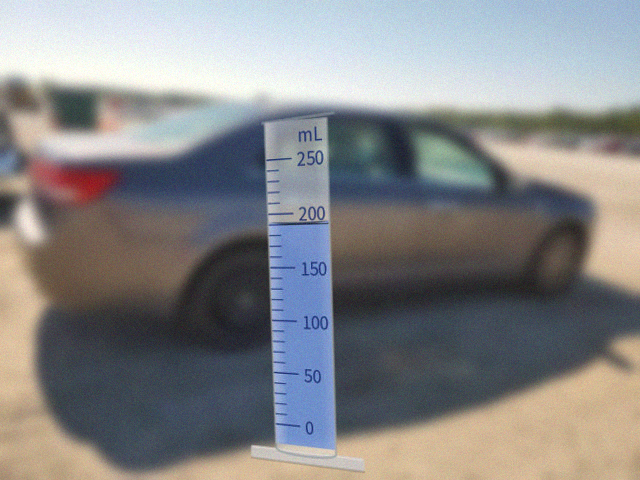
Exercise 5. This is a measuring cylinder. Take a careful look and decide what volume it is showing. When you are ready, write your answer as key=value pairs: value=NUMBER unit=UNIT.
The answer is value=190 unit=mL
